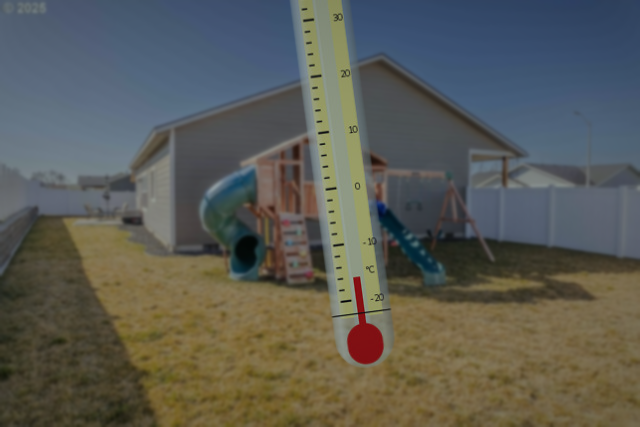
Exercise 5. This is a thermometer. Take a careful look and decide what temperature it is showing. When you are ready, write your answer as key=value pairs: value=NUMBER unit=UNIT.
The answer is value=-16 unit=°C
